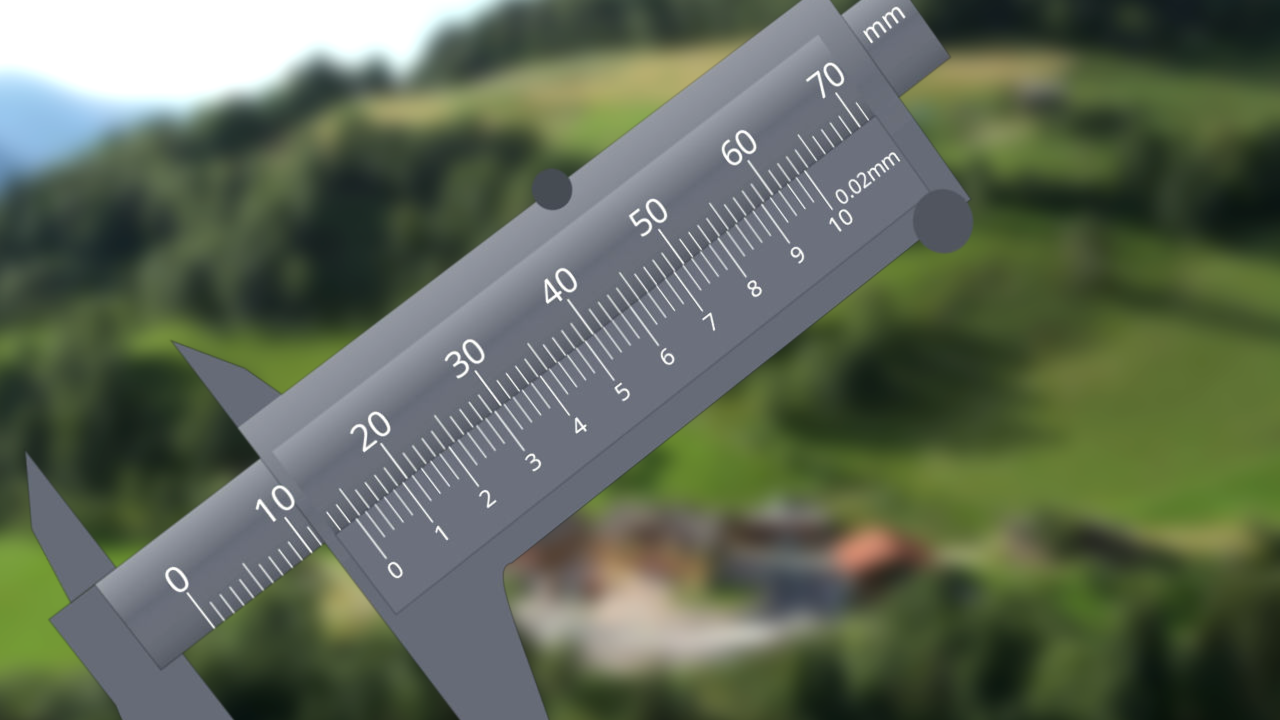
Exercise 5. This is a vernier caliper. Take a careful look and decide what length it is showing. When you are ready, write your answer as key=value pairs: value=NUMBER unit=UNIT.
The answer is value=14.6 unit=mm
